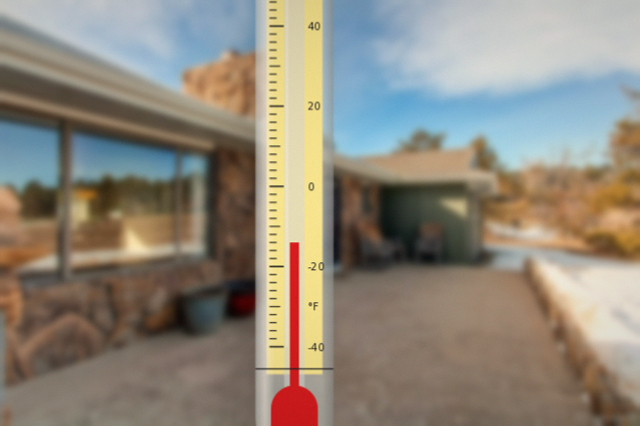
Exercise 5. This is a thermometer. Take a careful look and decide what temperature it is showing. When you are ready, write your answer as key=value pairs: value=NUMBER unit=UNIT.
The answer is value=-14 unit=°F
